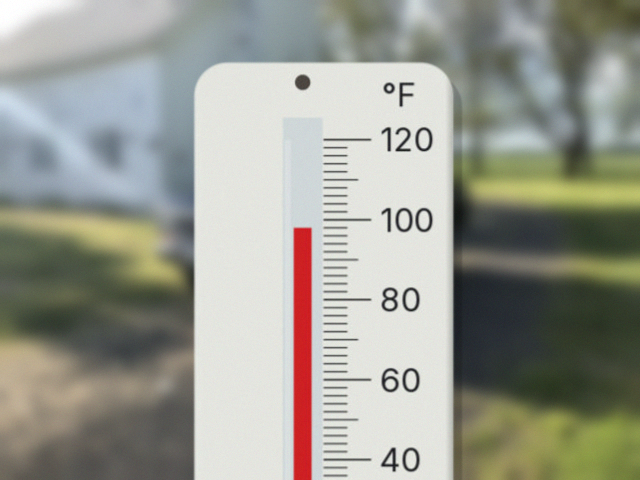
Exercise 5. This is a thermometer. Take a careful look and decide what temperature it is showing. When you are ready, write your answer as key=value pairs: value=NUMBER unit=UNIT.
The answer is value=98 unit=°F
